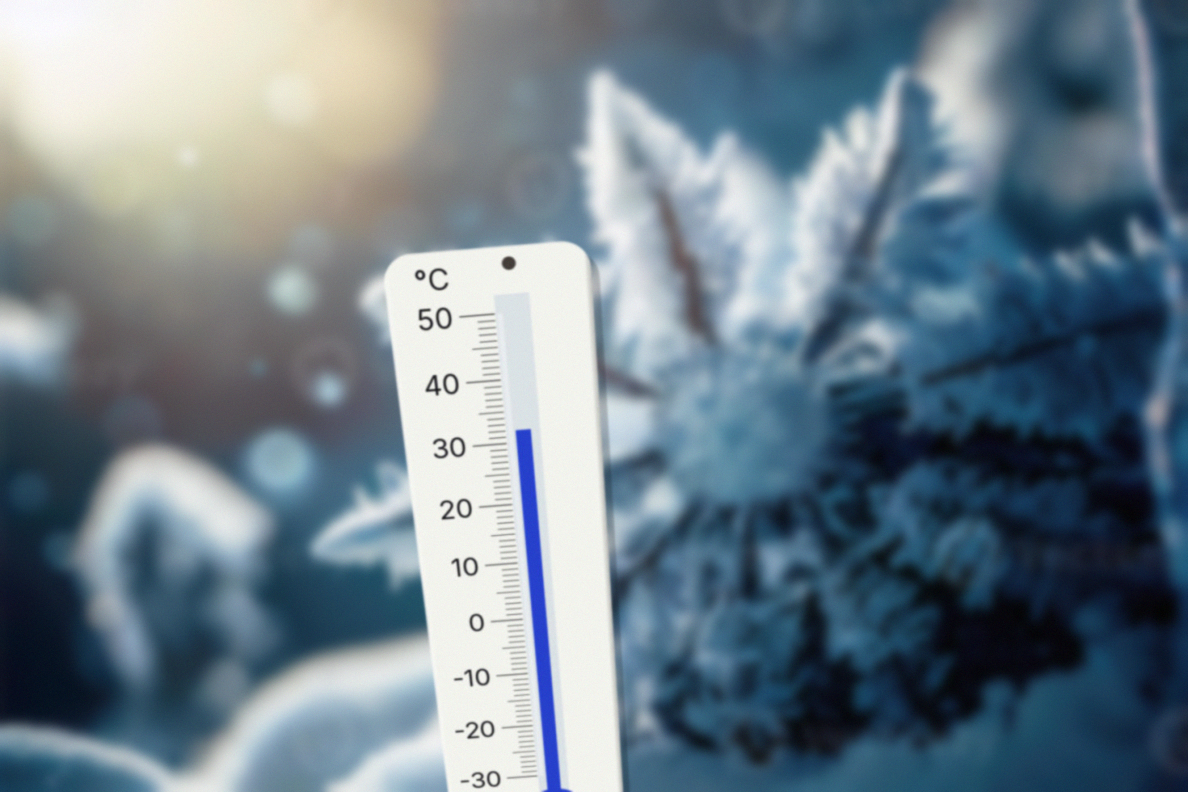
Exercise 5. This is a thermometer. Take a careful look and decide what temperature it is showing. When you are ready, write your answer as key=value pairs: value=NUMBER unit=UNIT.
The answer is value=32 unit=°C
